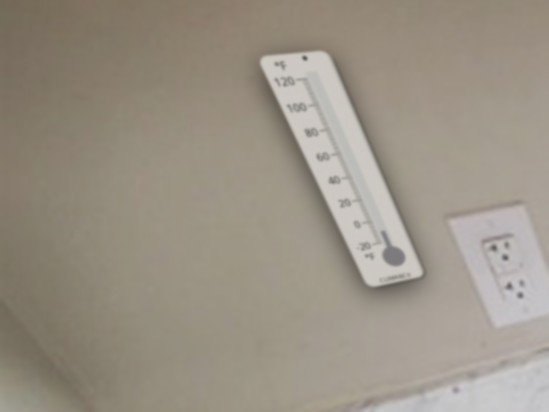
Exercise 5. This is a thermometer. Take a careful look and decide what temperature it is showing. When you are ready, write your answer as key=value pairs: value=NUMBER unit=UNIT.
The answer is value=-10 unit=°F
